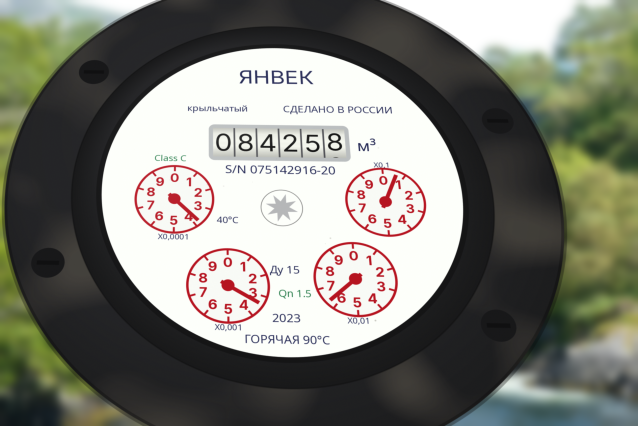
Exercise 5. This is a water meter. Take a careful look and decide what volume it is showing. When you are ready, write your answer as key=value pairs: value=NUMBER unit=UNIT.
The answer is value=84258.0633 unit=m³
